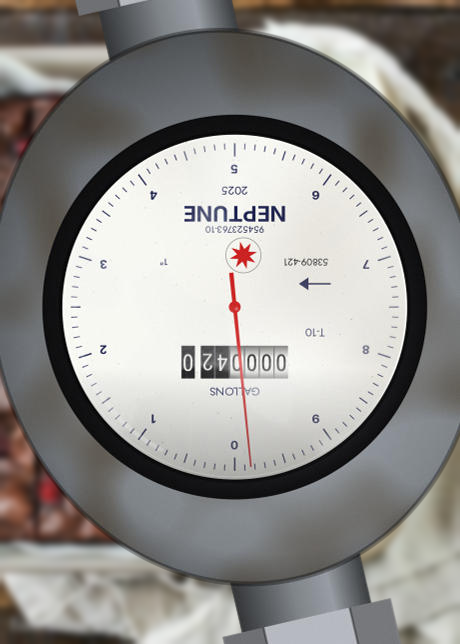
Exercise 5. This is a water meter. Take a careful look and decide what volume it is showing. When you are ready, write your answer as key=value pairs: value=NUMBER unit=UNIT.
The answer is value=419.8 unit=gal
